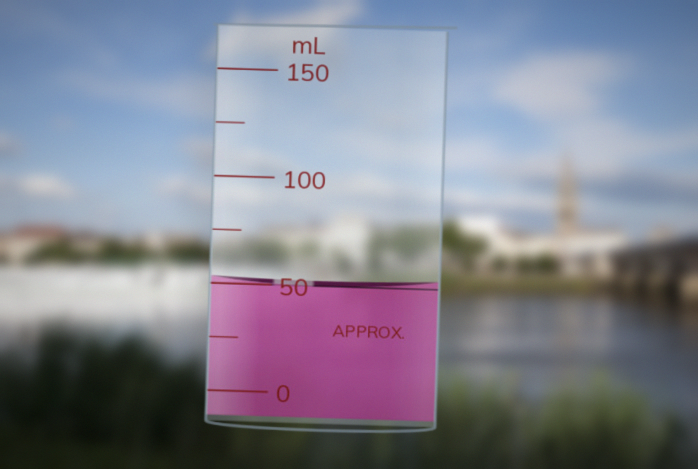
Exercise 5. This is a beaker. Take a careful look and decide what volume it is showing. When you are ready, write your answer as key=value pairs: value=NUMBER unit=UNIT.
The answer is value=50 unit=mL
